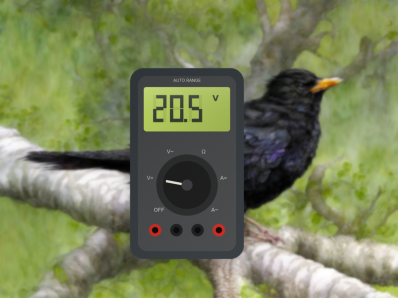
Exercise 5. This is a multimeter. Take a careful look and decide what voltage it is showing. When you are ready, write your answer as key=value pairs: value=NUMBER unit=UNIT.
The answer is value=20.5 unit=V
